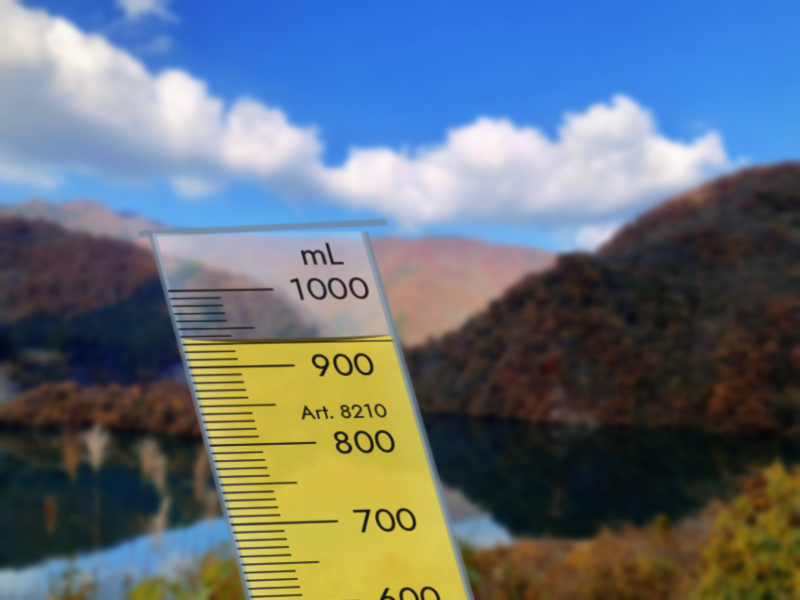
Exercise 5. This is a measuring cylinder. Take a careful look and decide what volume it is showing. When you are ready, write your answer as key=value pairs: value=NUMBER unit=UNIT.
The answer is value=930 unit=mL
